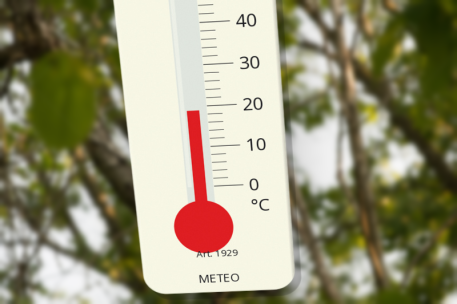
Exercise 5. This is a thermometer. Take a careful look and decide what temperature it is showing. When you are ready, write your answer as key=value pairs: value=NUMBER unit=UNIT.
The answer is value=19 unit=°C
